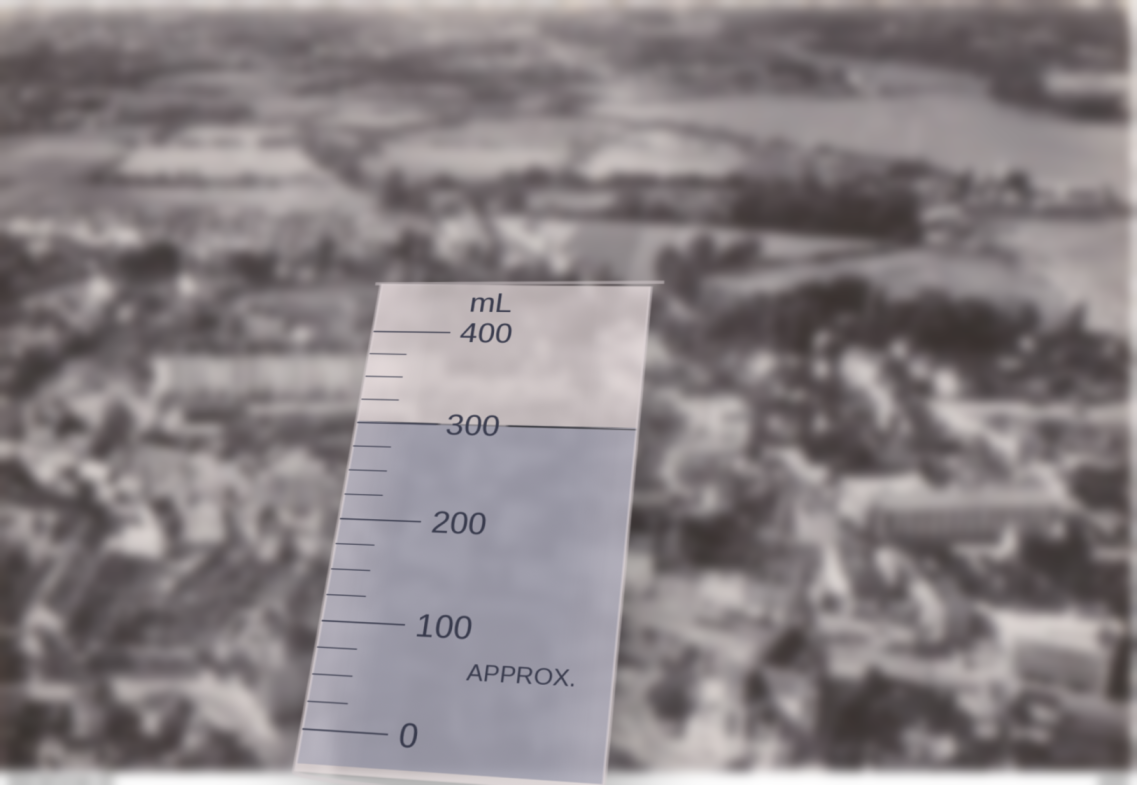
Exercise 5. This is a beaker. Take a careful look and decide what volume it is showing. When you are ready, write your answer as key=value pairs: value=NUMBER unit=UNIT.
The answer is value=300 unit=mL
